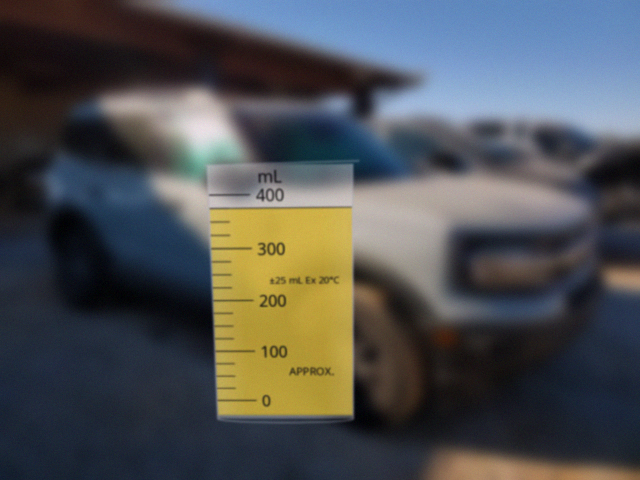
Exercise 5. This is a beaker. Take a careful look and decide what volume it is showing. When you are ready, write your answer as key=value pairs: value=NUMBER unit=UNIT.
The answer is value=375 unit=mL
